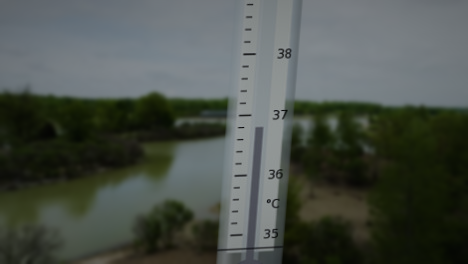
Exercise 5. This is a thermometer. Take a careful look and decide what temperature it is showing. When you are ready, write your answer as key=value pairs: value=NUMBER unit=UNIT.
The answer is value=36.8 unit=°C
